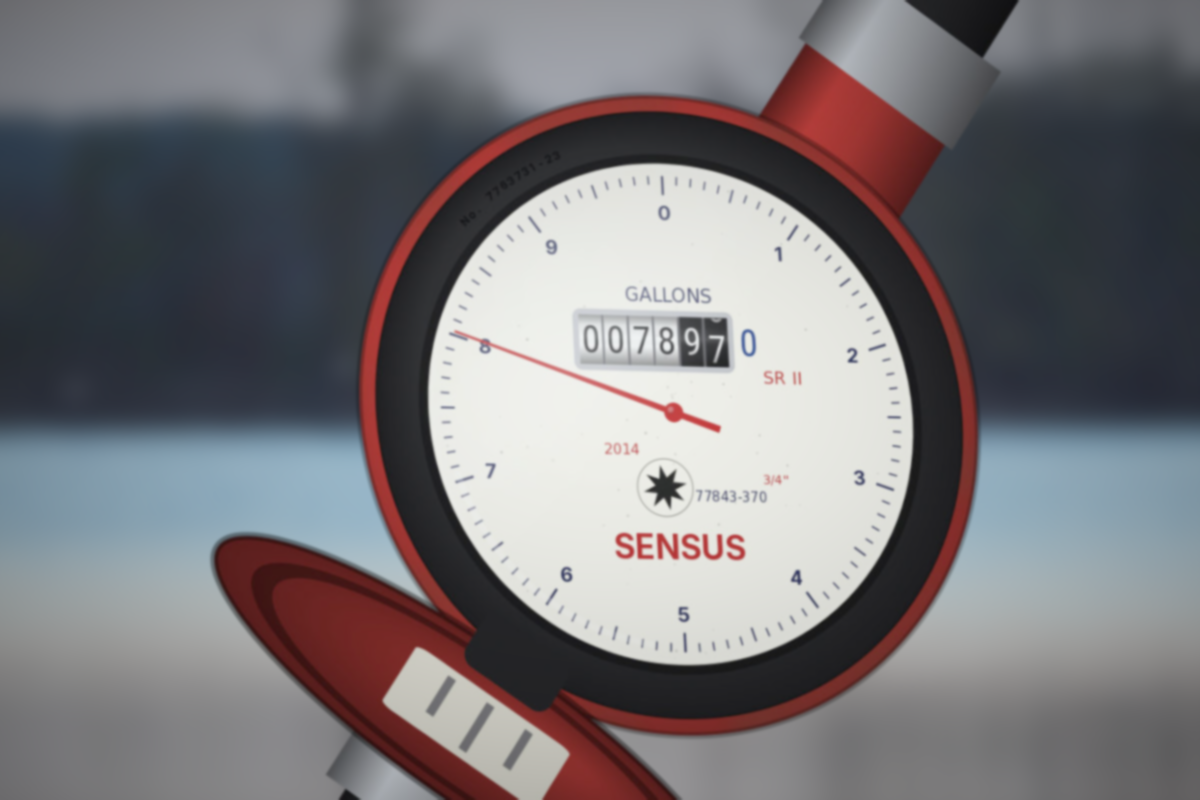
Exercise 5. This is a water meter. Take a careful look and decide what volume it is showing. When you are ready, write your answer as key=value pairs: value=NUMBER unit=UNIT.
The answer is value=78968.0 unit=gal
